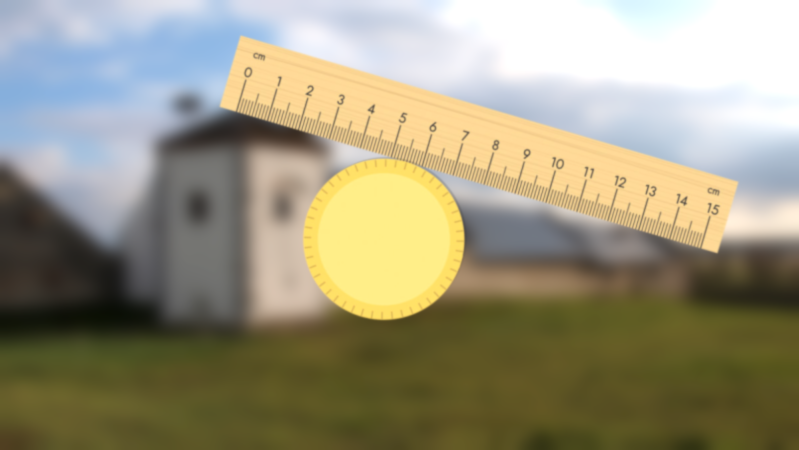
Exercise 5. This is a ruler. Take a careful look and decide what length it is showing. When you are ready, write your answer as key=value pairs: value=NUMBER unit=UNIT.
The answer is value=5 unit=cm
